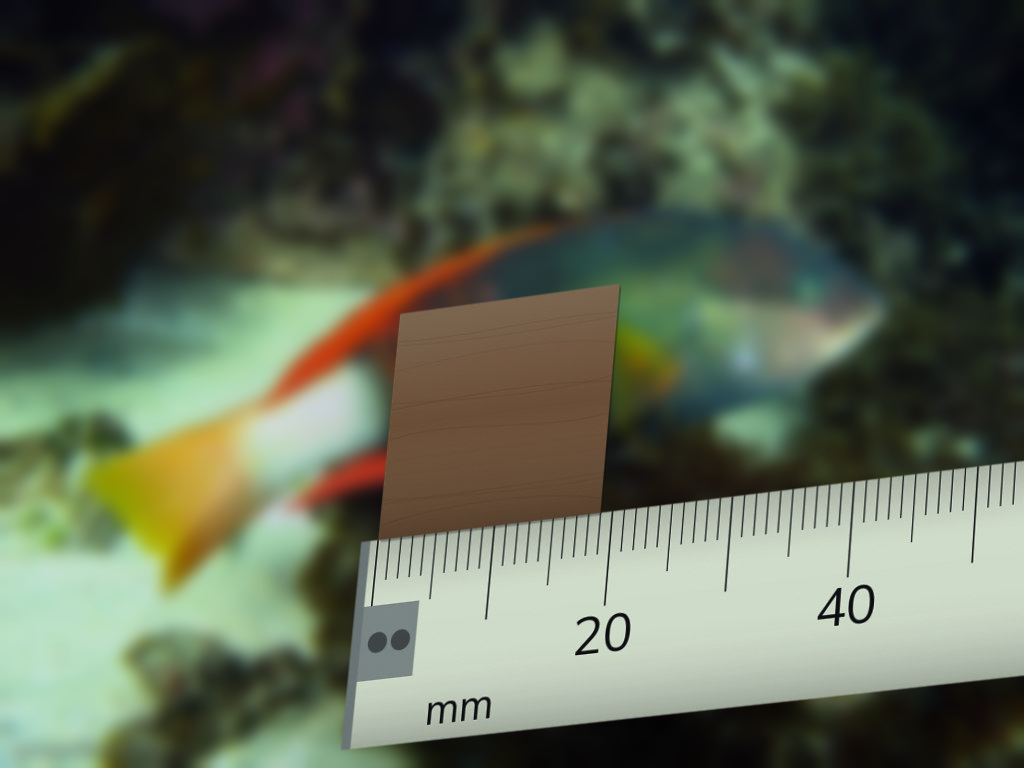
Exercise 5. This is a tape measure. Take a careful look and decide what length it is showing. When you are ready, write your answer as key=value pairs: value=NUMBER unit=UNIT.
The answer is value=19 unit=mm
